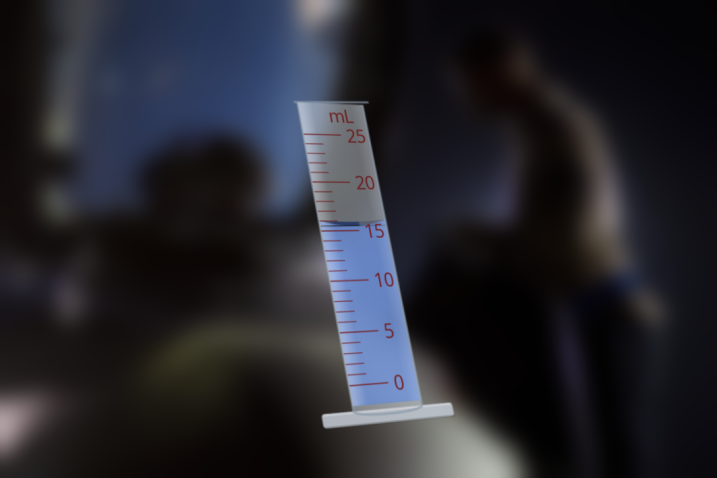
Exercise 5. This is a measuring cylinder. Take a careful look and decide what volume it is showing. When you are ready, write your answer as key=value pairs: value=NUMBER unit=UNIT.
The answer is value=15.5 unit=mL
